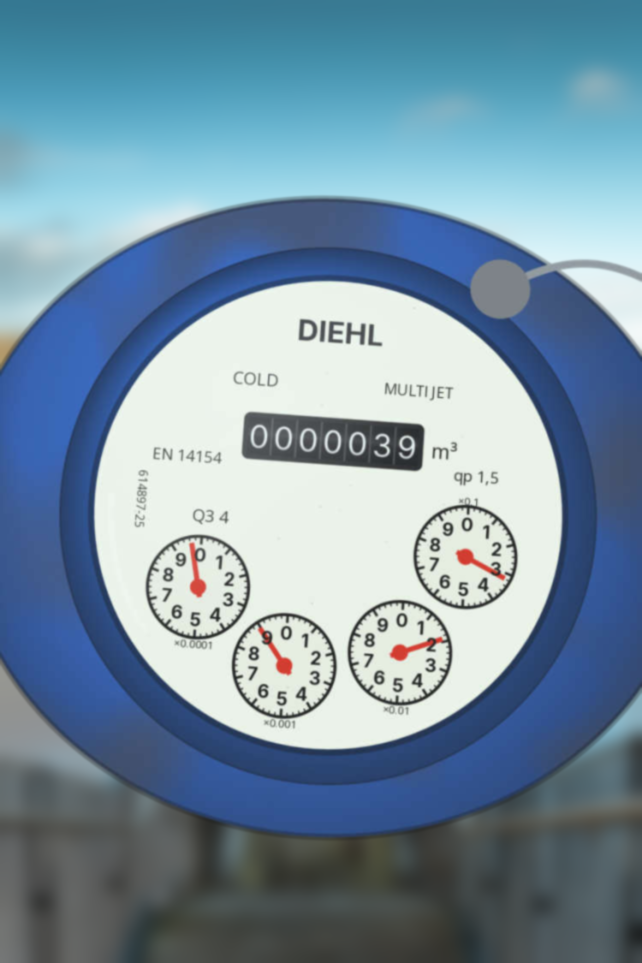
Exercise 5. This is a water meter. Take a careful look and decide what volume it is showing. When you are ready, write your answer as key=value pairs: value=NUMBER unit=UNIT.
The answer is value=39.3189 unit=m³
